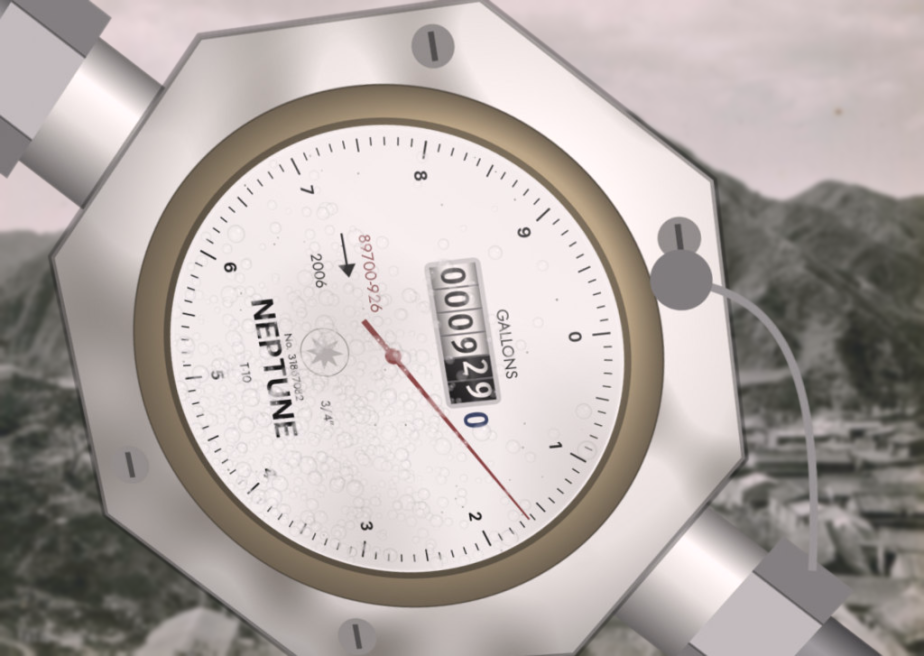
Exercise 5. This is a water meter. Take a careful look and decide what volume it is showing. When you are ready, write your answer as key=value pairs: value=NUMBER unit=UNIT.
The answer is value=9291.6 unit=gal
